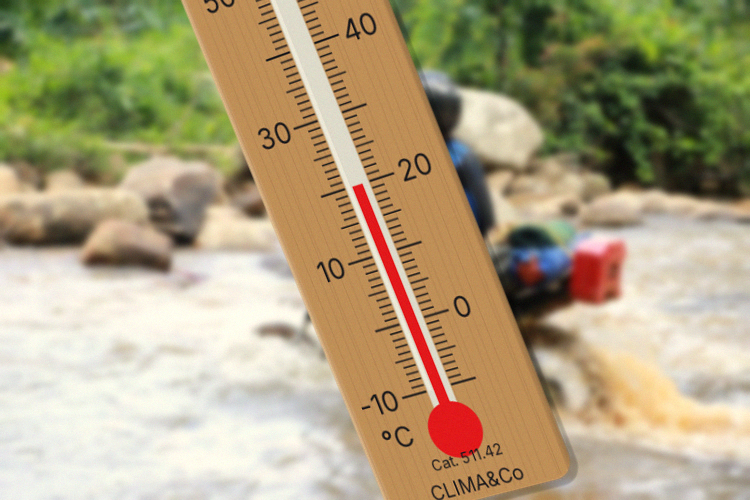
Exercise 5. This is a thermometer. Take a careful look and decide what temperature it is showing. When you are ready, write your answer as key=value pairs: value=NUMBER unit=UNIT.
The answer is value=20 unit=°C
